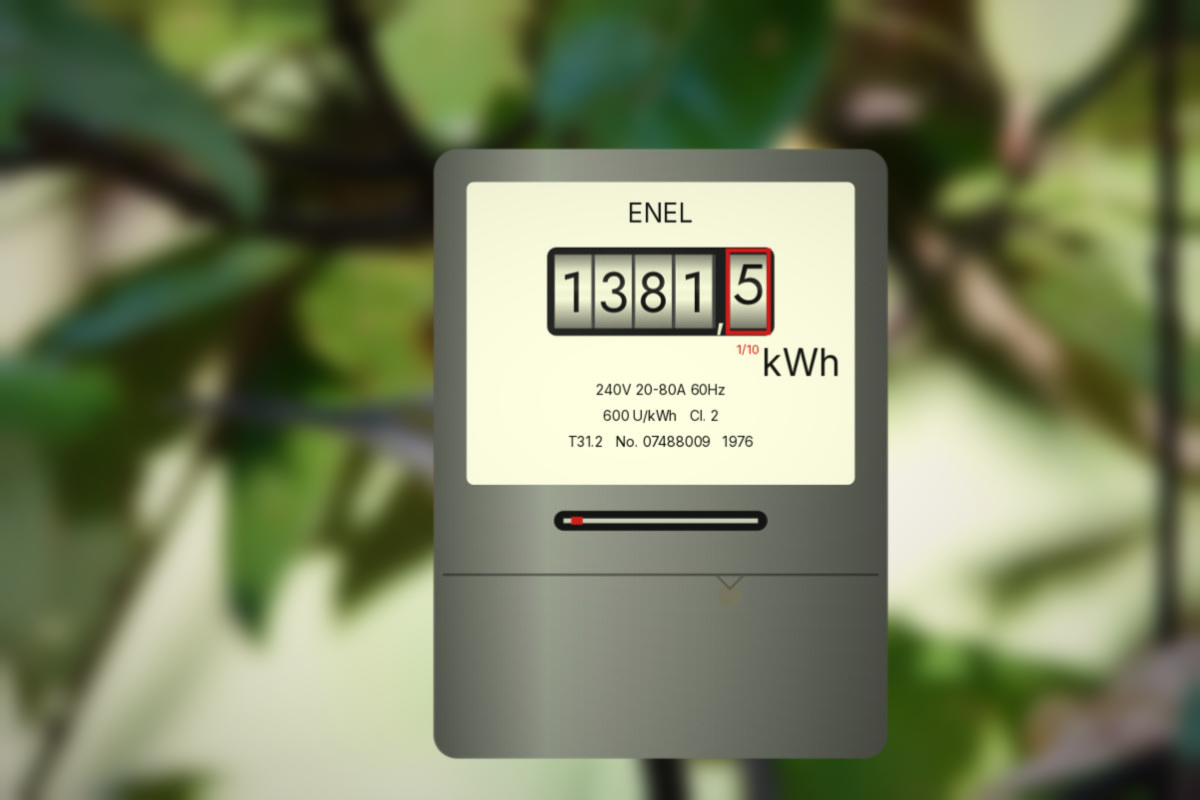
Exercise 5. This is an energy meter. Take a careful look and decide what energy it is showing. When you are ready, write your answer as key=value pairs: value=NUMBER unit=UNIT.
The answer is value=1381.5 unit=kWh
